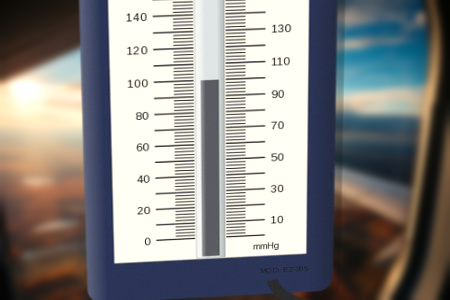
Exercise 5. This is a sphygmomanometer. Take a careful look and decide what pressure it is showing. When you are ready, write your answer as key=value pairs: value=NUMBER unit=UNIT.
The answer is value=100 unit=mmHg
